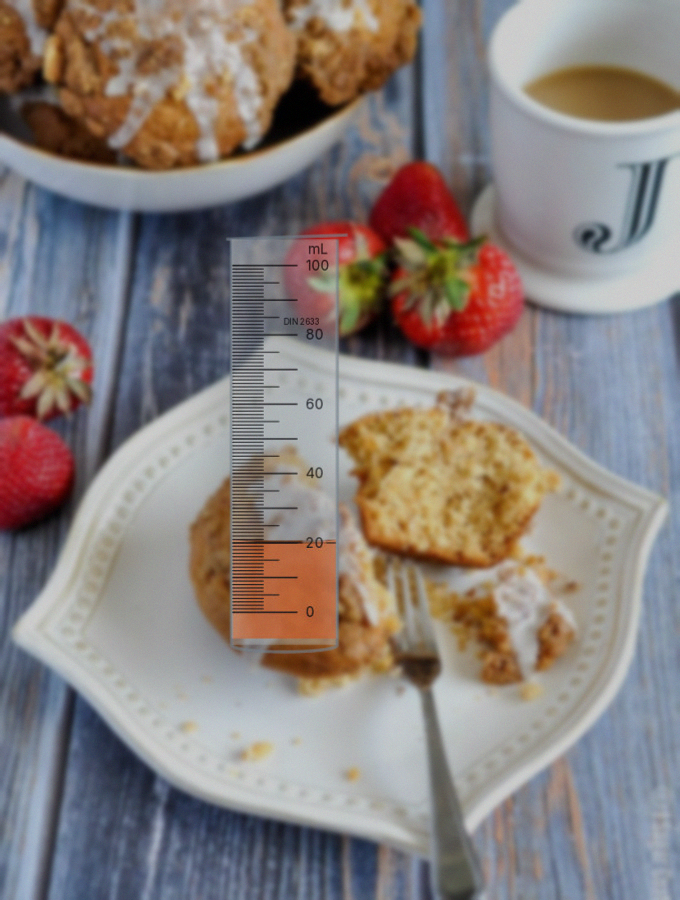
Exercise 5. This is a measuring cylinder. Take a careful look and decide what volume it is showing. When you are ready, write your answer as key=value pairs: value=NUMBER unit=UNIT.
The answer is value=20 unit=mL
